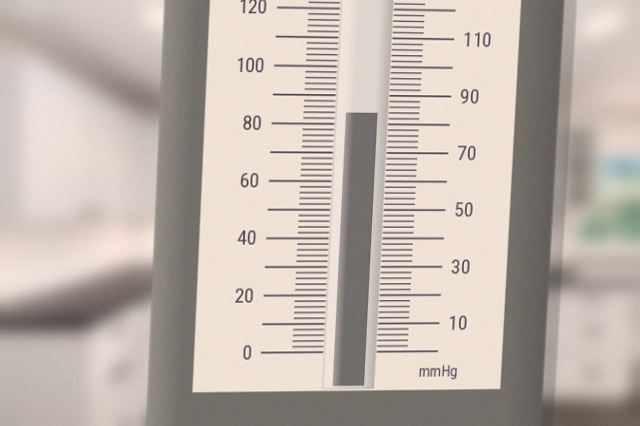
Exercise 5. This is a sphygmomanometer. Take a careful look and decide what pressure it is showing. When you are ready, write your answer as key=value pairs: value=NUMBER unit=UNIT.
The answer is value=84 unit=mmHg
